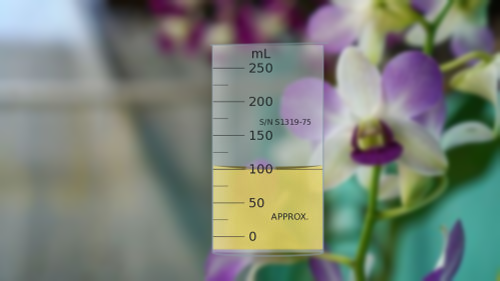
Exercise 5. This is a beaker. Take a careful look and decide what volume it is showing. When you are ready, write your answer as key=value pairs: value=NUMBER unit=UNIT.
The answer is value=100 unit=mL
